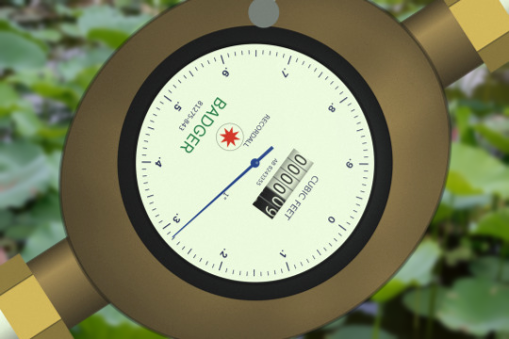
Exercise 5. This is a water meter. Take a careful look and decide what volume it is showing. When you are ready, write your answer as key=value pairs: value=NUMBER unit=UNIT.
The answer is value=9.28 unit=ft³
